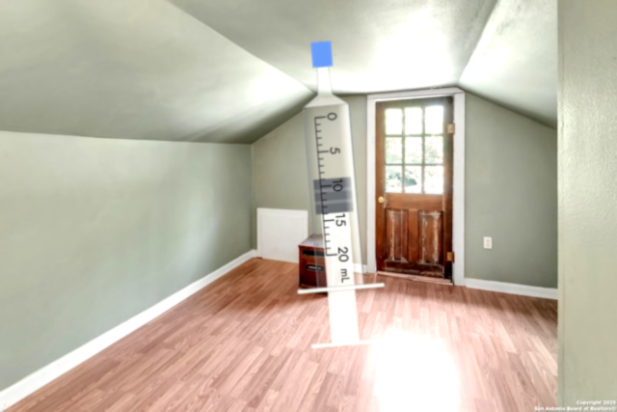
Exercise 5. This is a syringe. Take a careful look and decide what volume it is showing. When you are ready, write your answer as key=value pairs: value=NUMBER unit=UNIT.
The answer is value=9 unit=mL
